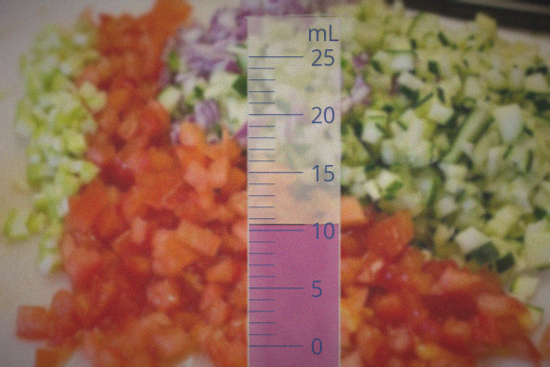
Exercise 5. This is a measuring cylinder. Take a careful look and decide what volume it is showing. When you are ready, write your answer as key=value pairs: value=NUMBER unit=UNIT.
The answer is value=10.5 unit=mL
